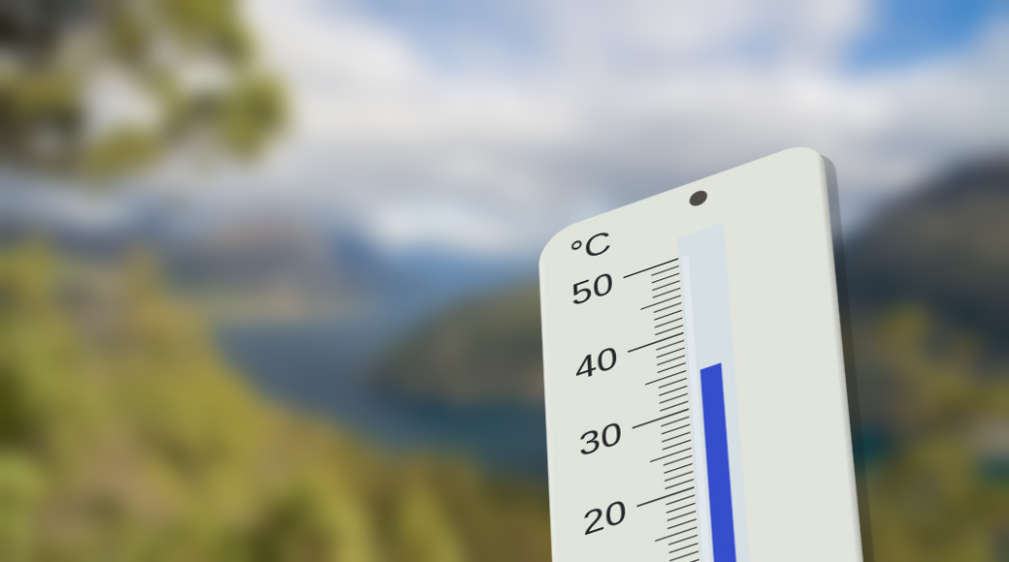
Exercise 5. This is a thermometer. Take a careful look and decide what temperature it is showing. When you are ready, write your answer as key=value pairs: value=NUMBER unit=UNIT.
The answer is value=34.5 unit=°C
